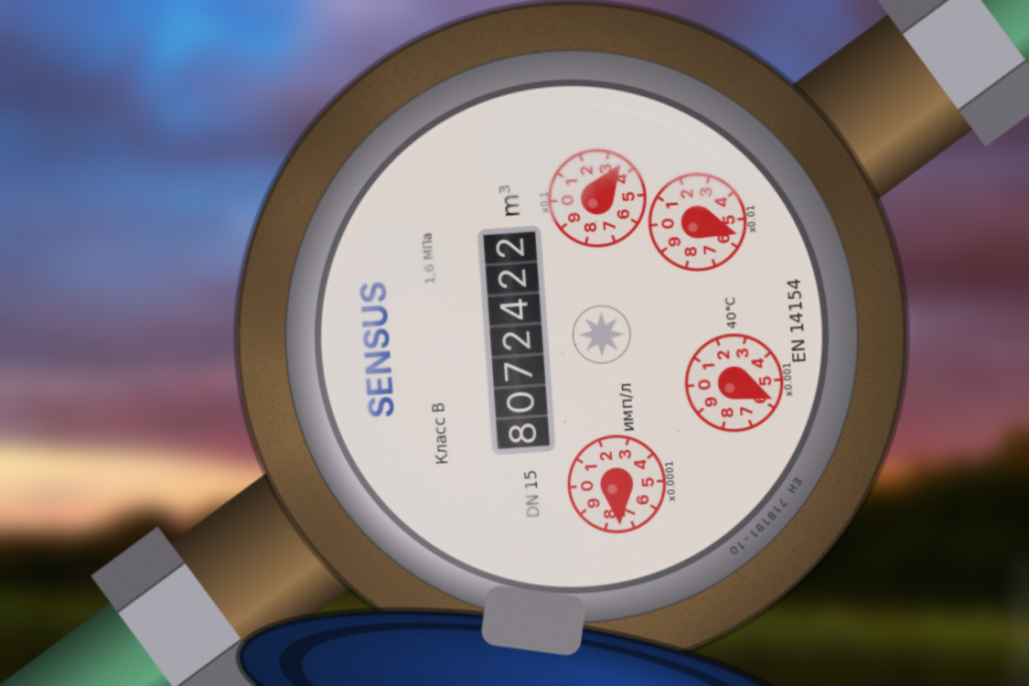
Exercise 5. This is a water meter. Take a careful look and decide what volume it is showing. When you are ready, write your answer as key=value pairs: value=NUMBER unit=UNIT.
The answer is value=8072422.3557 unit=m³
